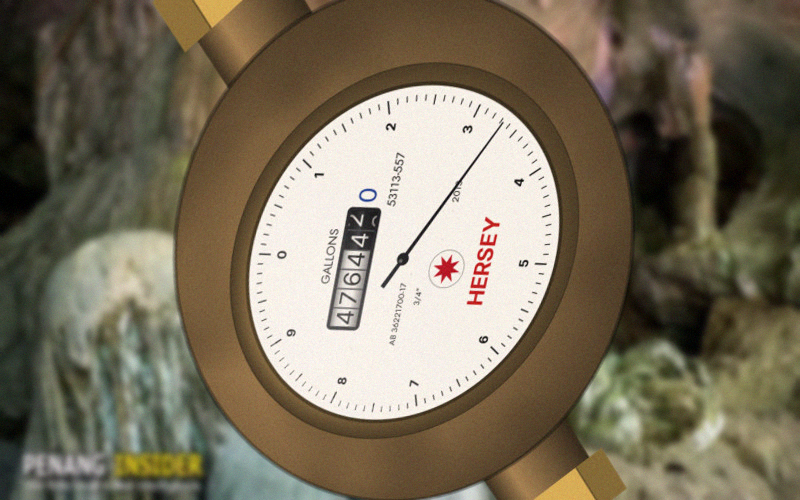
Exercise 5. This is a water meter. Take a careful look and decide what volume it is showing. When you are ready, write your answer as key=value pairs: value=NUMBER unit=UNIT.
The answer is value=4764423.3 unit=gal
